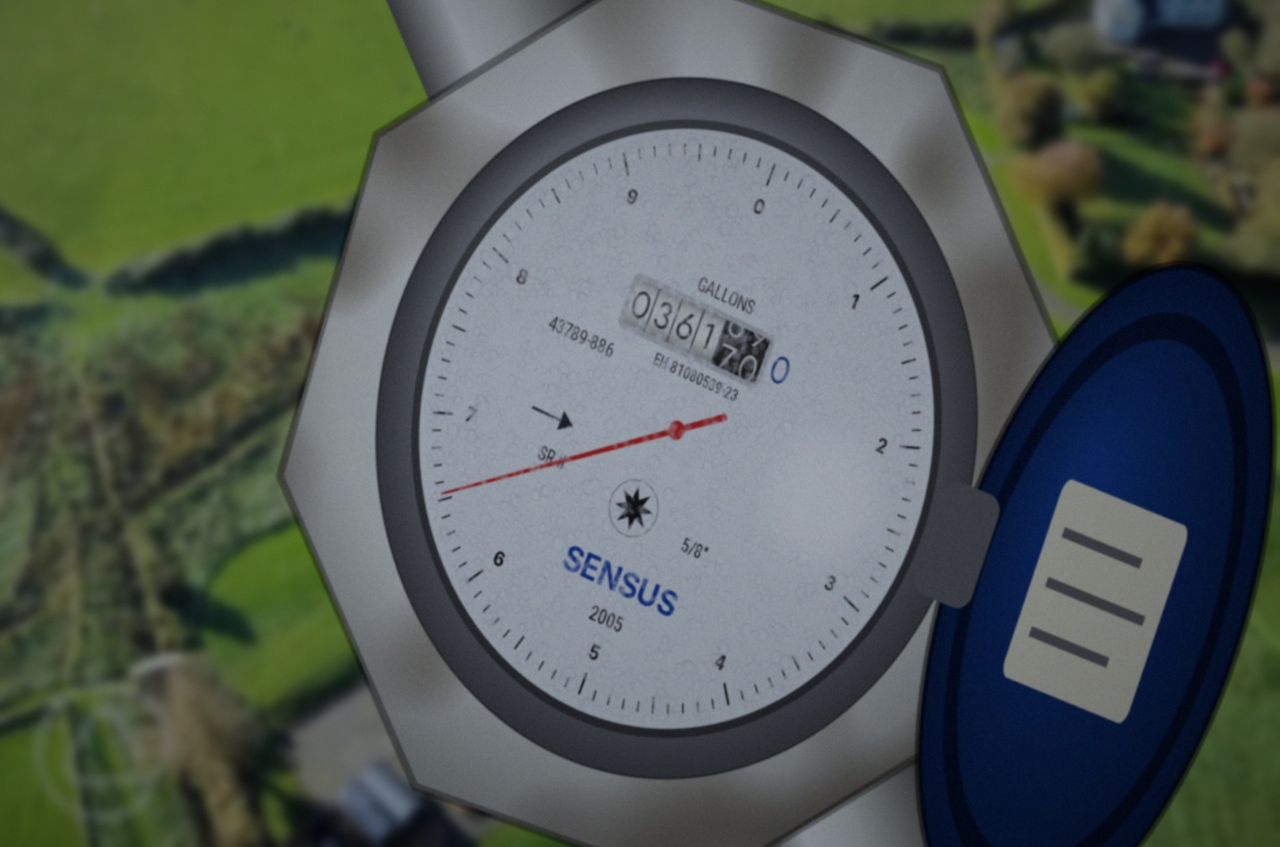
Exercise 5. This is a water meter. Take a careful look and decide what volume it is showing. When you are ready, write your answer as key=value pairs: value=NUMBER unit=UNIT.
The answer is value=361696.5 unit=gal
